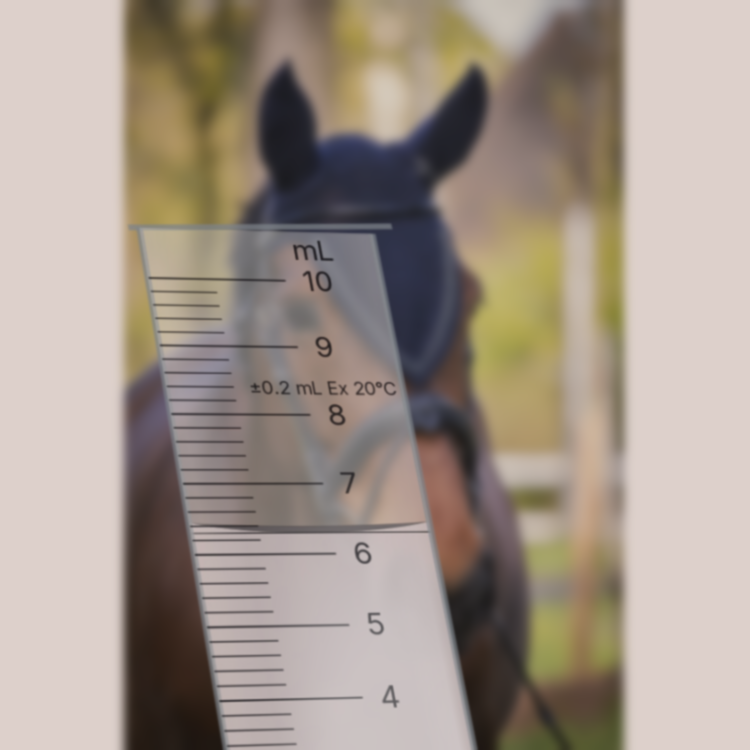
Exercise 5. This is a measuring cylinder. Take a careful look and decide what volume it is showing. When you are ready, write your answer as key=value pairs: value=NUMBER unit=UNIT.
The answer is value=6.3 unit=mL
